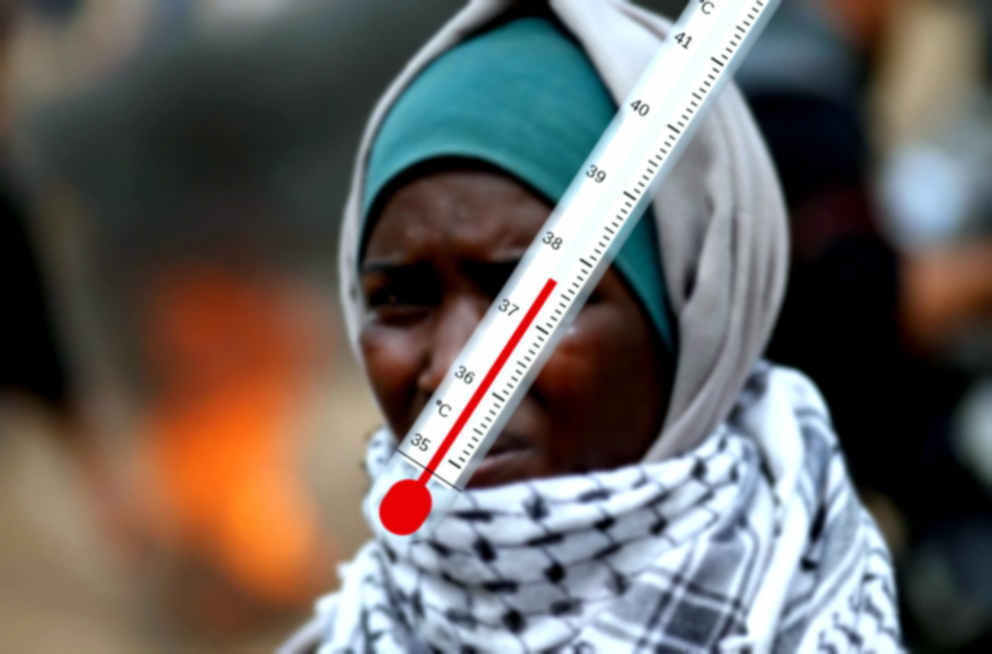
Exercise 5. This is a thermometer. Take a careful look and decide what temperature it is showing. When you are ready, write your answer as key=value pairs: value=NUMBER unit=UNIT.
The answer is value=37.6 unit=°C
